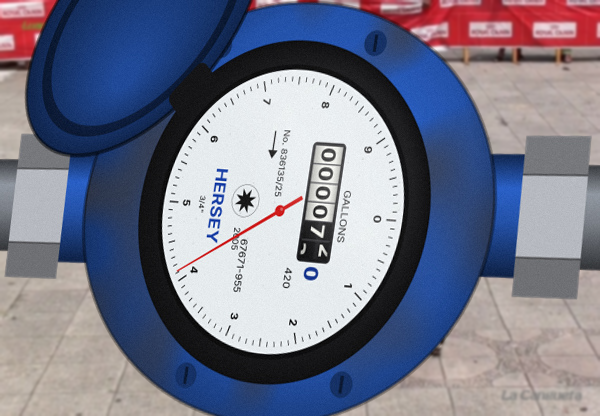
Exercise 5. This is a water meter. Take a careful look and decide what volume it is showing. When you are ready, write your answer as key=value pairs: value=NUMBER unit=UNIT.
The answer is value=724.1 unit=gal
